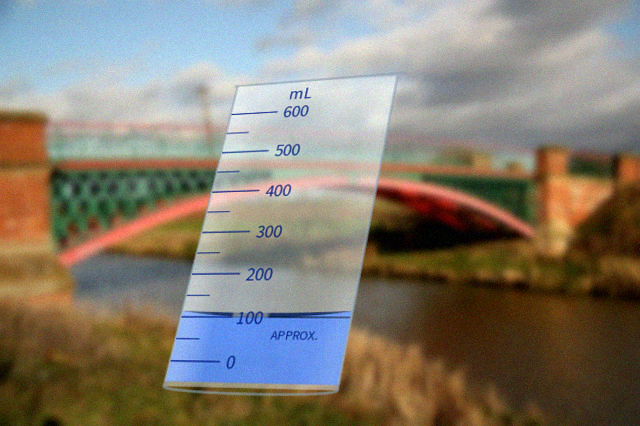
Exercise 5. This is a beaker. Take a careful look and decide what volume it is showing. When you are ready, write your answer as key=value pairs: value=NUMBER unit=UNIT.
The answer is value=100 unit=mL
